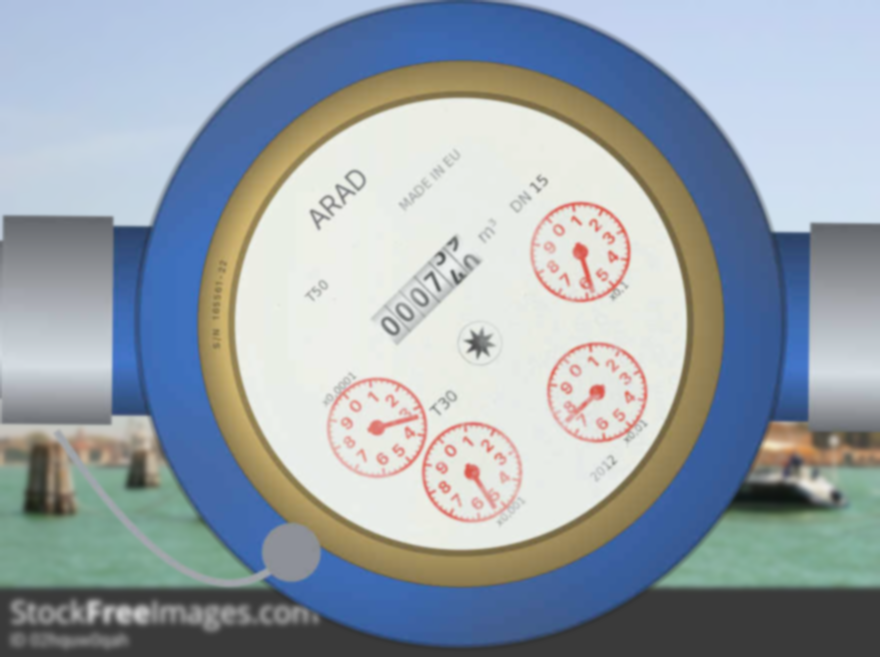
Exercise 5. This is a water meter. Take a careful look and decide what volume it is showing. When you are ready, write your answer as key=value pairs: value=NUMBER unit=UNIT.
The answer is value=739.5753 unit=m³
